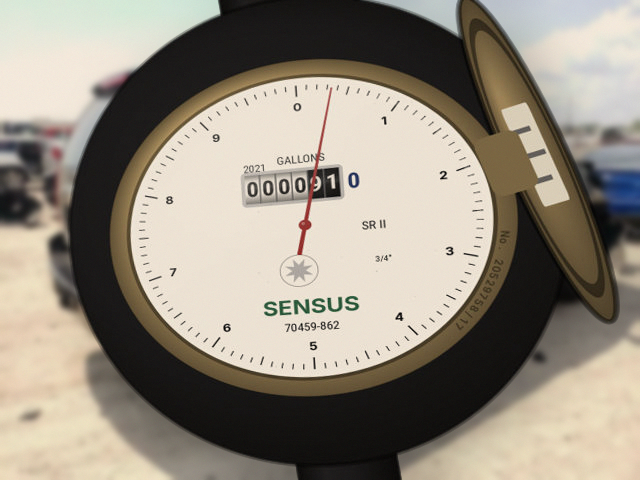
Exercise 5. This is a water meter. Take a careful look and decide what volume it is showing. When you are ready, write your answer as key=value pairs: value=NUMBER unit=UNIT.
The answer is value=910.3 unit=gal
